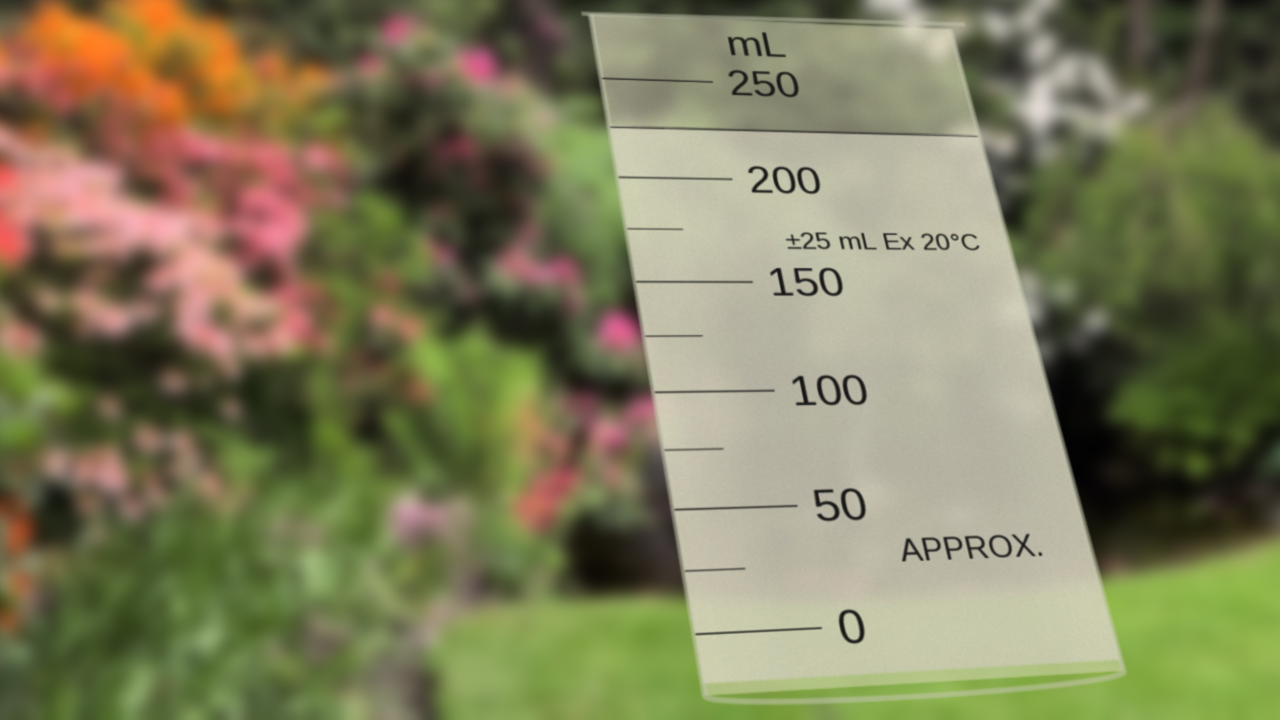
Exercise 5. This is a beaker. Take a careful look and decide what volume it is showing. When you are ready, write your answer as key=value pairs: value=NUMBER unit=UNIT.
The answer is value=225 unit=mL
